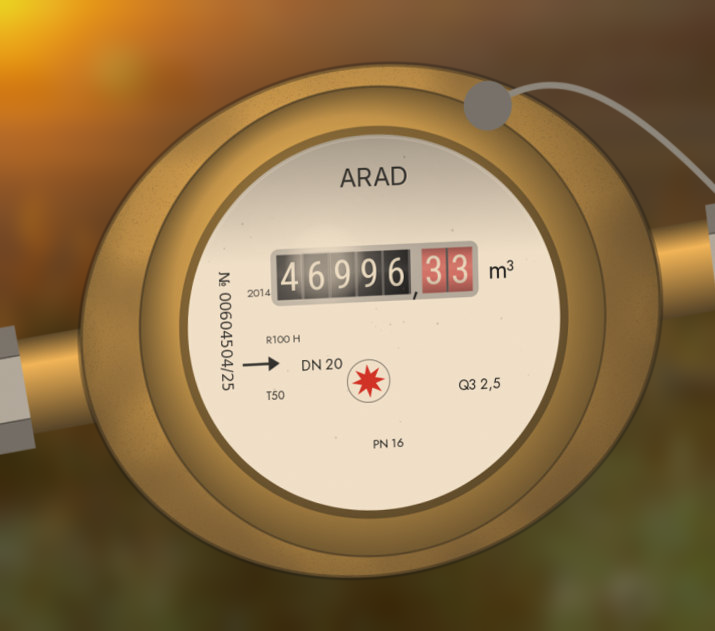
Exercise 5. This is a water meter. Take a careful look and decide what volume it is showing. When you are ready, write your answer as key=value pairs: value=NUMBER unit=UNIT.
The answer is value=46996.33 unit=m³
